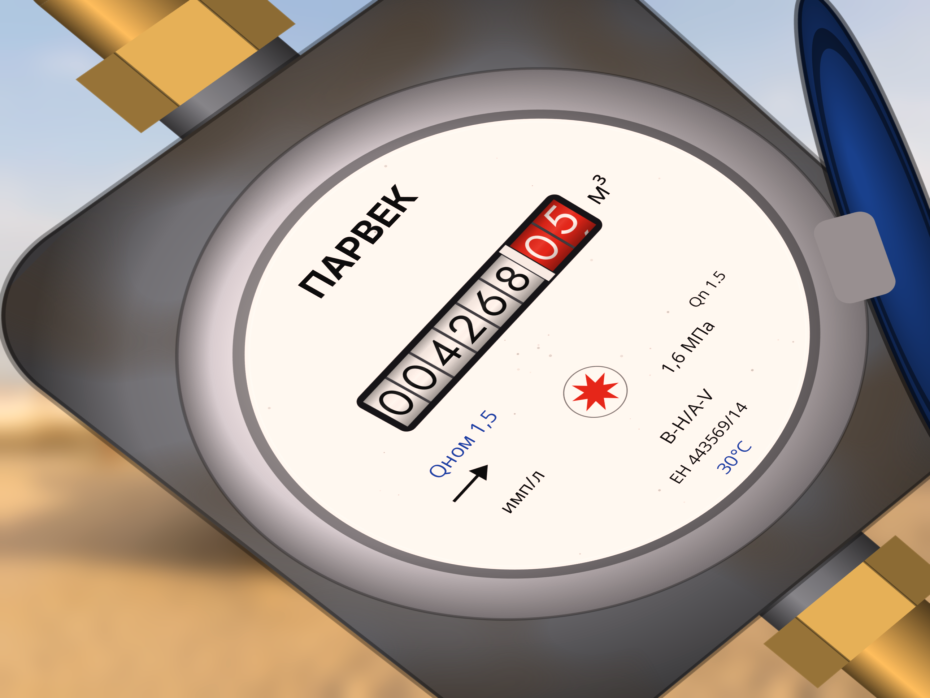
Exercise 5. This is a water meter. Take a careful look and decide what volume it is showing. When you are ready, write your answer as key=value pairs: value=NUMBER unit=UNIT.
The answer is value=4268.05 unit=m³
